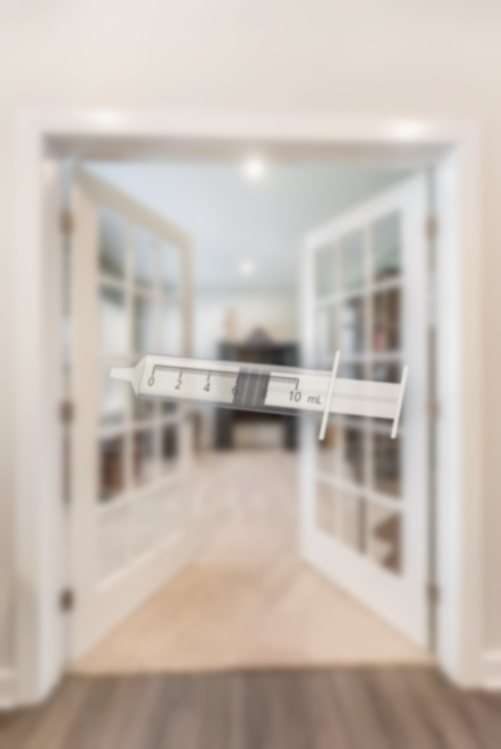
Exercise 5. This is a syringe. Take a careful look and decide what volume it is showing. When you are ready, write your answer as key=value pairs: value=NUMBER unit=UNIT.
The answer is value=6 unit=mL
